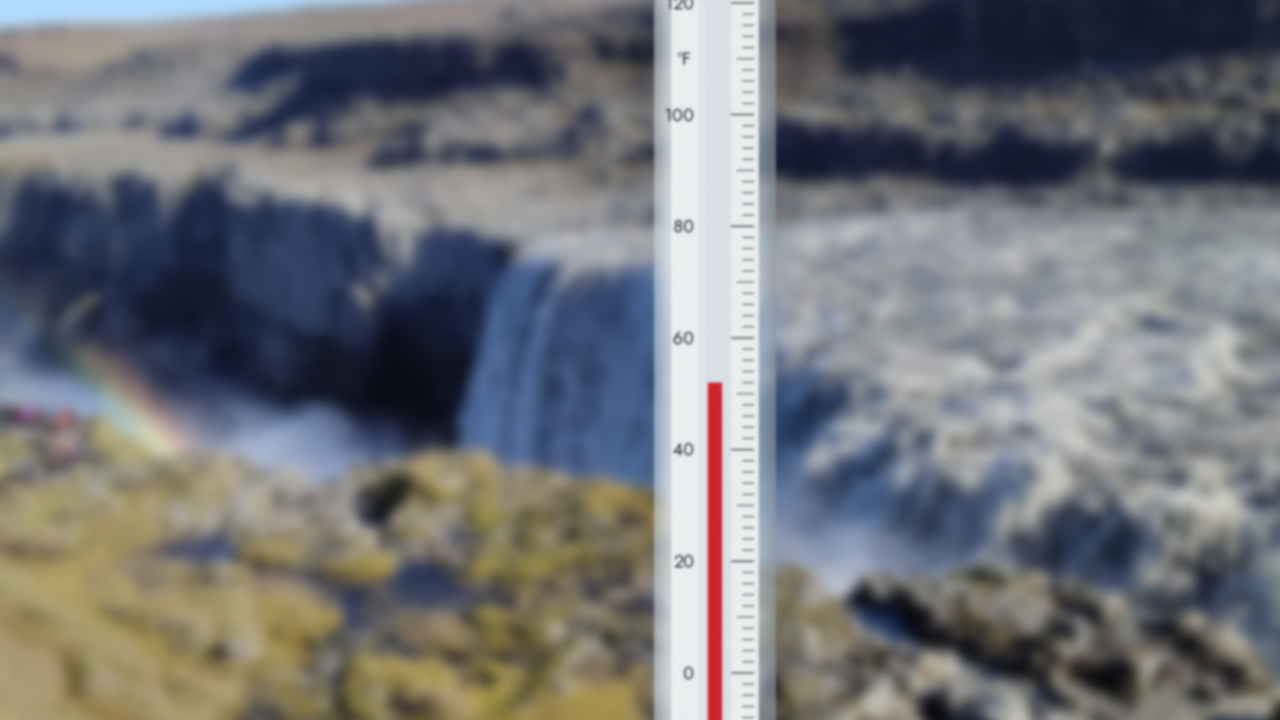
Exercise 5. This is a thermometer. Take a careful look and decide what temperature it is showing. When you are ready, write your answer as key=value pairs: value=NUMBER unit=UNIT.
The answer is value=52 unit=°F
